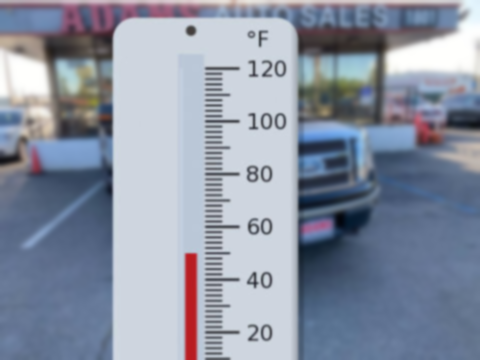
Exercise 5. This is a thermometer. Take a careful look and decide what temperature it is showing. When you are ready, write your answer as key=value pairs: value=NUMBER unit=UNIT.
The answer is value=50 unit=°F
